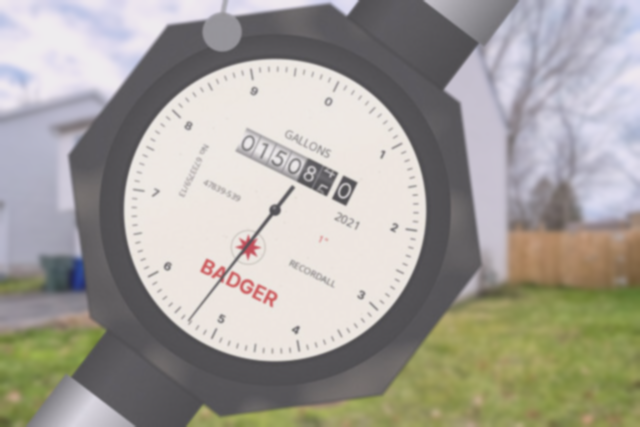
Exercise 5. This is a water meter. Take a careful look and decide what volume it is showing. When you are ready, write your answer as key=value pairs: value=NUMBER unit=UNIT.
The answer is value=150845.3 unit=gal
